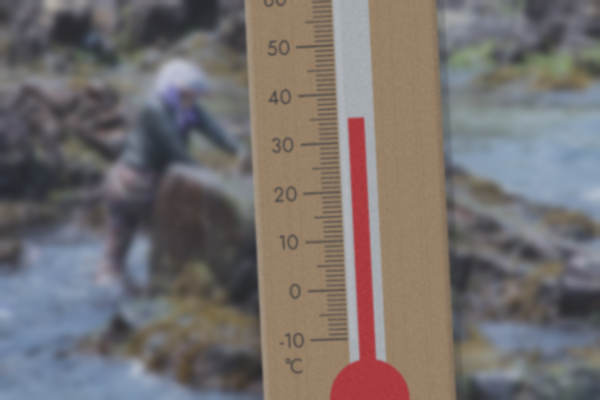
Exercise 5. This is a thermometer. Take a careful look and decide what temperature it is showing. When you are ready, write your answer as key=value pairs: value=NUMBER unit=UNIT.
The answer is value=35 unit=°C
